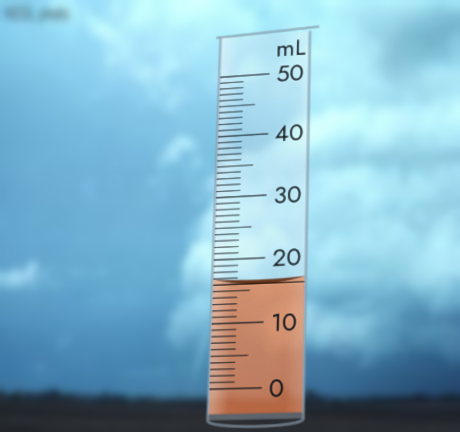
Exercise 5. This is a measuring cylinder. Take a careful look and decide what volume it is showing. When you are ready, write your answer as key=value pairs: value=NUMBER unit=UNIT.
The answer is value=16 unit=mL
